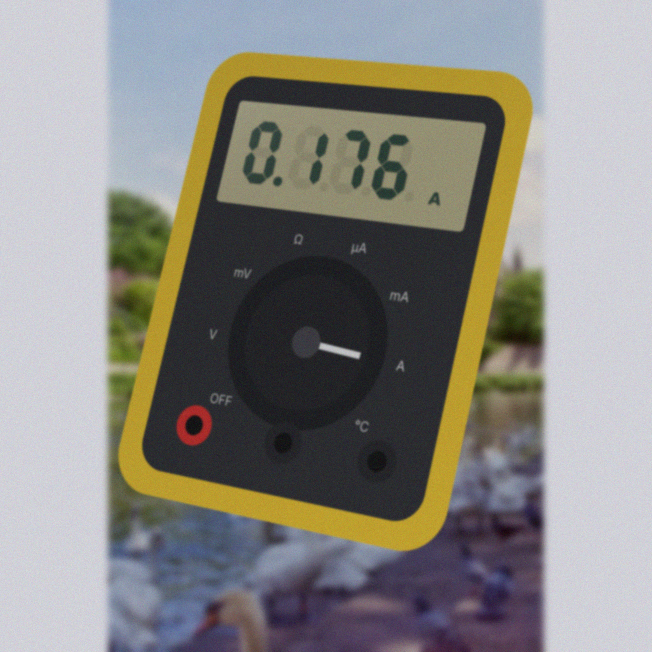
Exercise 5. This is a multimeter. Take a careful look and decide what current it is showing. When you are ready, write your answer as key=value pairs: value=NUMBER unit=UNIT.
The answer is value=0.176 unit=A
